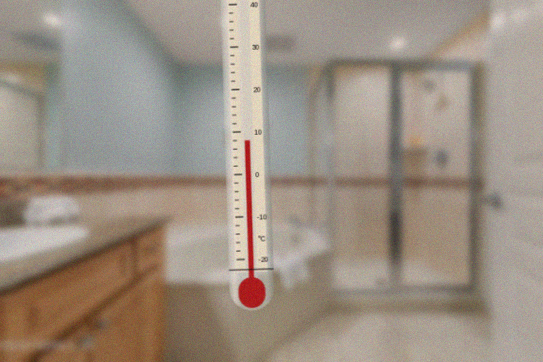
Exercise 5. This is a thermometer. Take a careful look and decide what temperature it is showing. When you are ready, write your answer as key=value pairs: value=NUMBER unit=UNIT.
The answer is value=8 unit=°C
